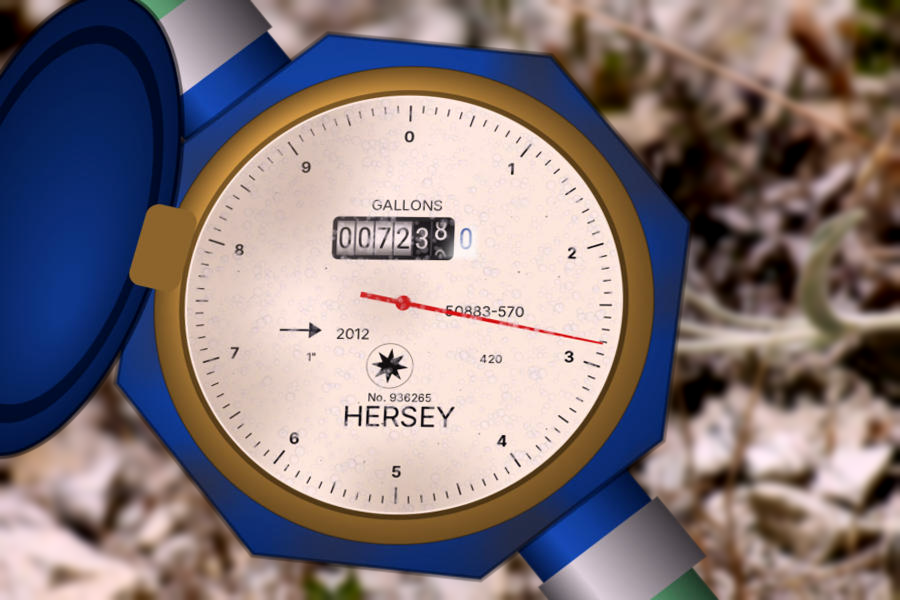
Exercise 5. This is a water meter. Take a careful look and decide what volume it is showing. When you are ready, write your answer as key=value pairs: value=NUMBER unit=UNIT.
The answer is value=72382.8 unit=gal
